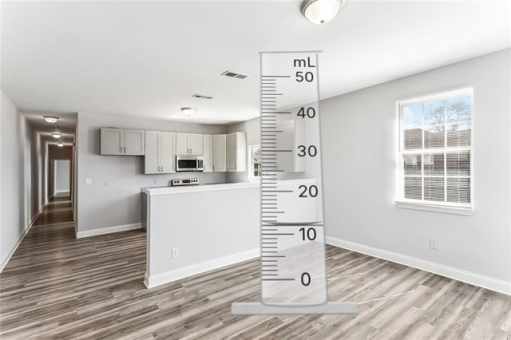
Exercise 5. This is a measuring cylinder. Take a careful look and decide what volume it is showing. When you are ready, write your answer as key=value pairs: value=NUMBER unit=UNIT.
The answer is value=12 unit=mL
